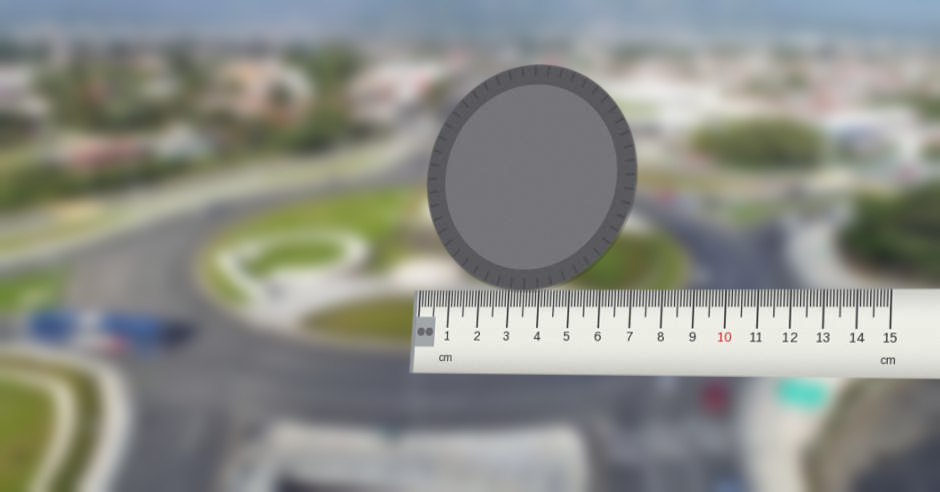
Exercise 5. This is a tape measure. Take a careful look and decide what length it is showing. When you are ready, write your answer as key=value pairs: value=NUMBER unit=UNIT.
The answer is value=7 unit=cm
